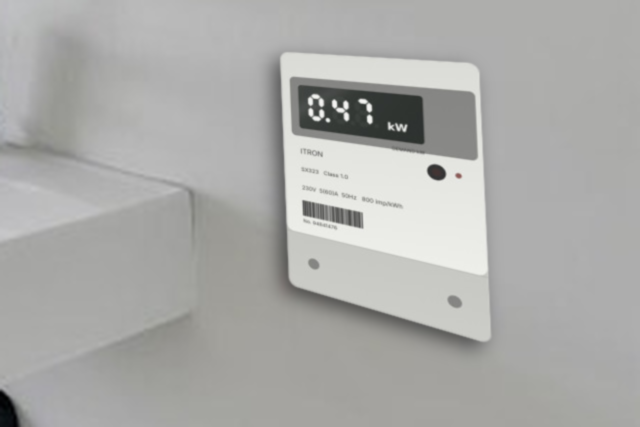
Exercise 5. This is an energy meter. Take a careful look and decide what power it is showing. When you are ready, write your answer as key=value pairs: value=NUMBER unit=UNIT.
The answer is value=0.47 unit=kW
